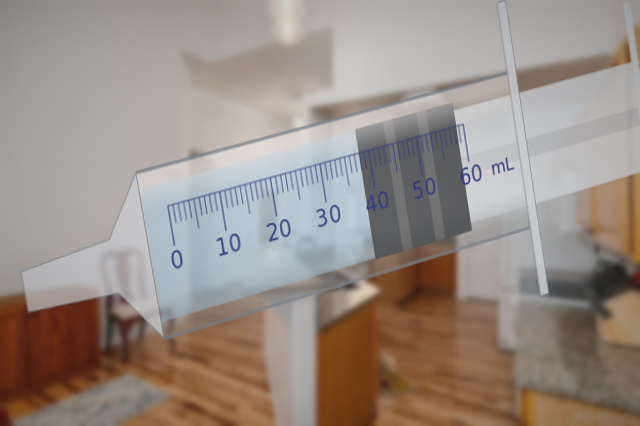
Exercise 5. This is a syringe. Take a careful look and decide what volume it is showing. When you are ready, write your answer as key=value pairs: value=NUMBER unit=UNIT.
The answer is value=38 unit=mL
